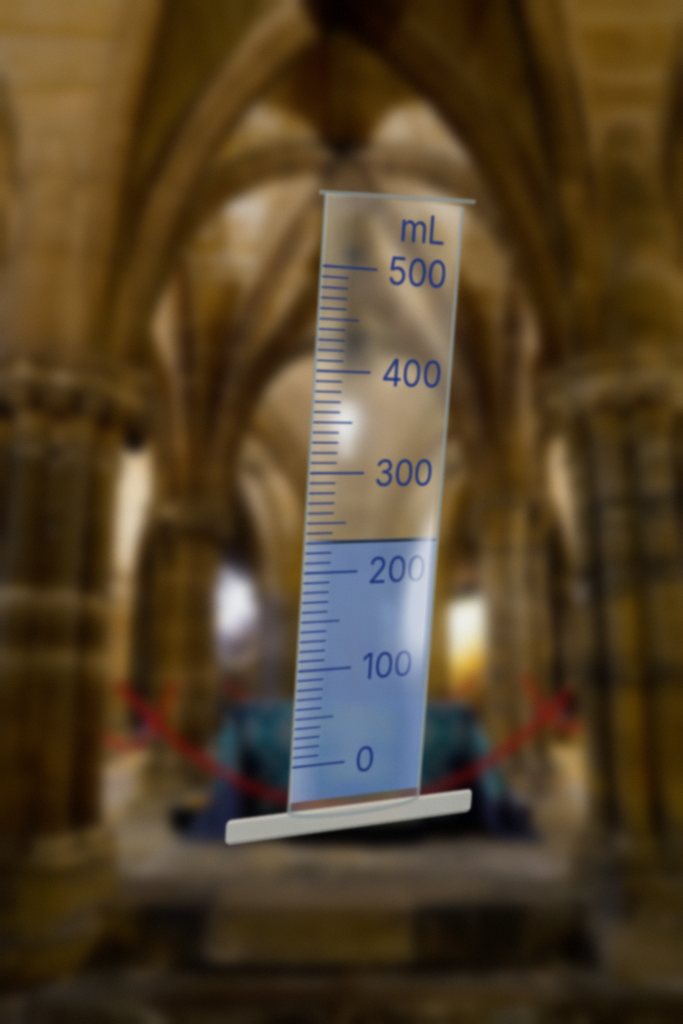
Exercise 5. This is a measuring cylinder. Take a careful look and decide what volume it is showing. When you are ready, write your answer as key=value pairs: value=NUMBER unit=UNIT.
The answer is value=230 unit=mL
